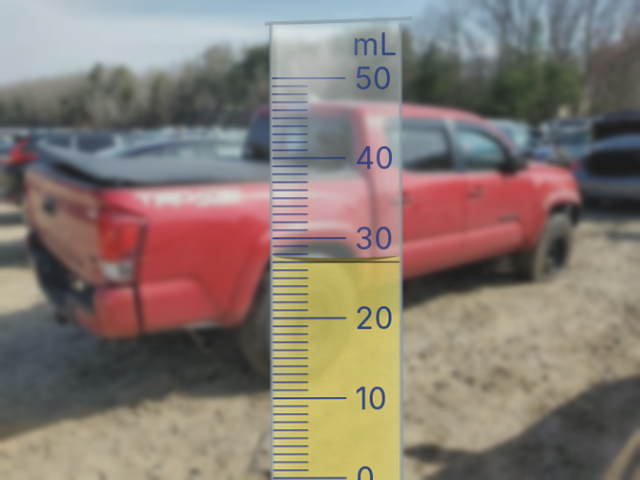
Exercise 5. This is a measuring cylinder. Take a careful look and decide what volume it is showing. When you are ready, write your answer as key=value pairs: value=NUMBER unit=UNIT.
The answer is value=27 unit=mL
